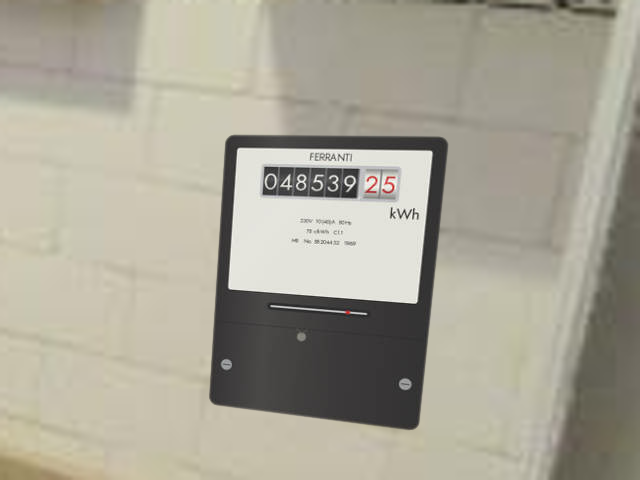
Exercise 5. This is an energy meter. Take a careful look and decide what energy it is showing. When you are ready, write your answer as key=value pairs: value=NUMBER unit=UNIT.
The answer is value=48539.25 unit=kWh
